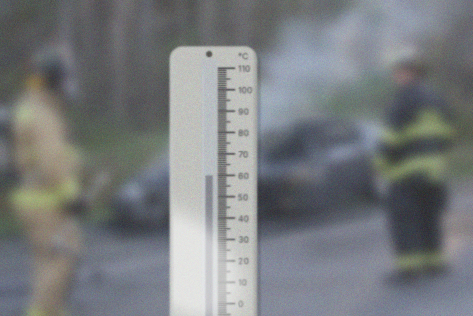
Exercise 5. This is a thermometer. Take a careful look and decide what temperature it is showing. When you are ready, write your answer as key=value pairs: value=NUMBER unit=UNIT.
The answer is value=60 unit=°C
